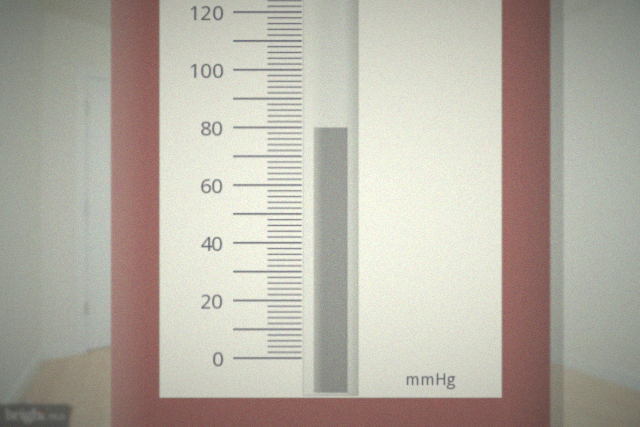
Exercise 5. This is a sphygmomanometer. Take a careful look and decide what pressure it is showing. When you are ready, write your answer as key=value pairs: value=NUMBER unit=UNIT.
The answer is value=80 unit=mmHg
